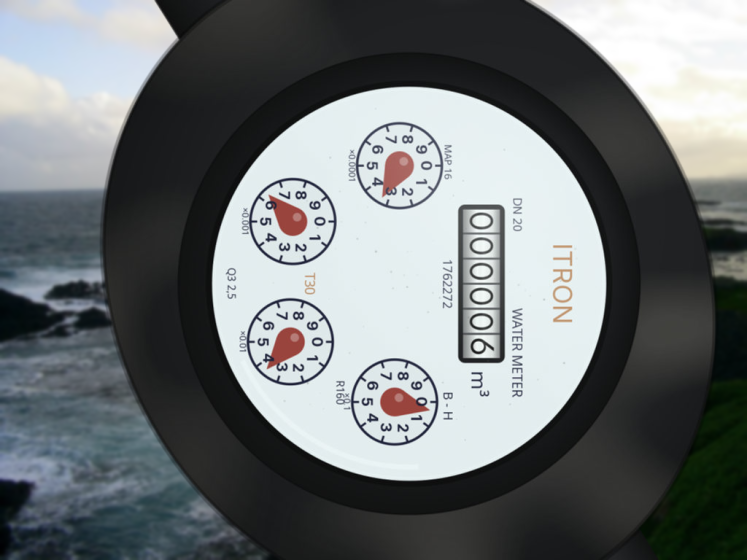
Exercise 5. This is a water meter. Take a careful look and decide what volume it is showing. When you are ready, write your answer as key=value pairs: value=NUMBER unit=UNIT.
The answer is value=6.0363 unit=m³
